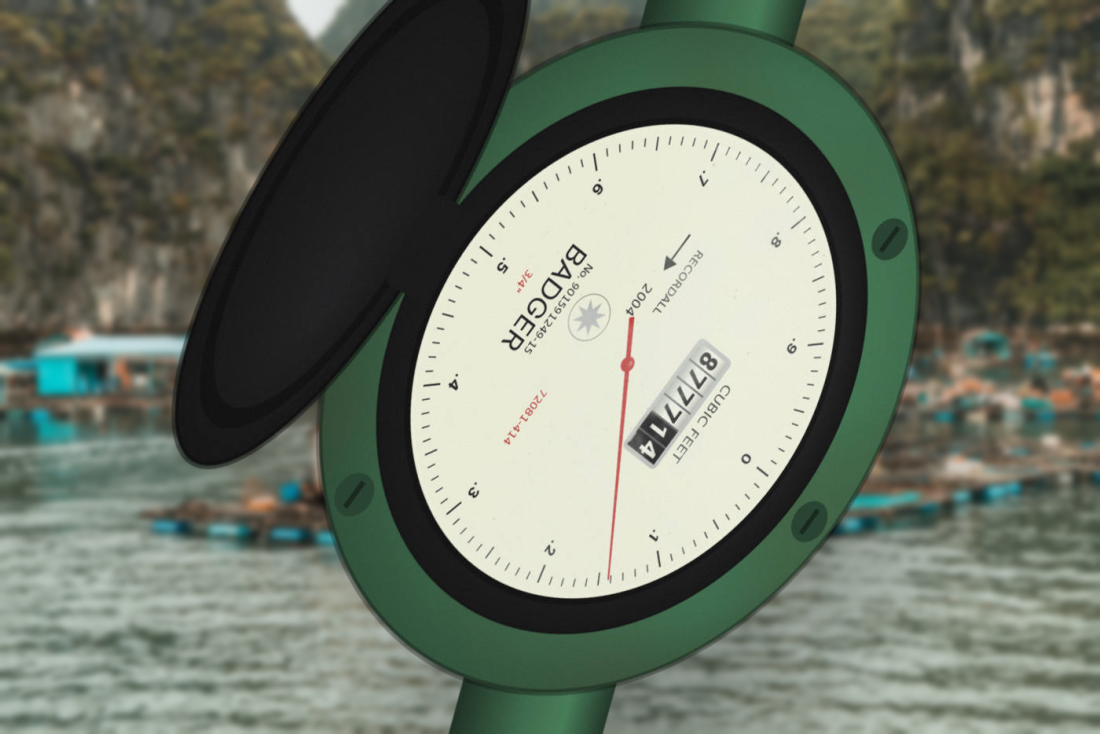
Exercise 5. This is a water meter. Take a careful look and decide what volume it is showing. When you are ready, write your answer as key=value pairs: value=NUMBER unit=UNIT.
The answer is value=877714.14 unit=ft³
